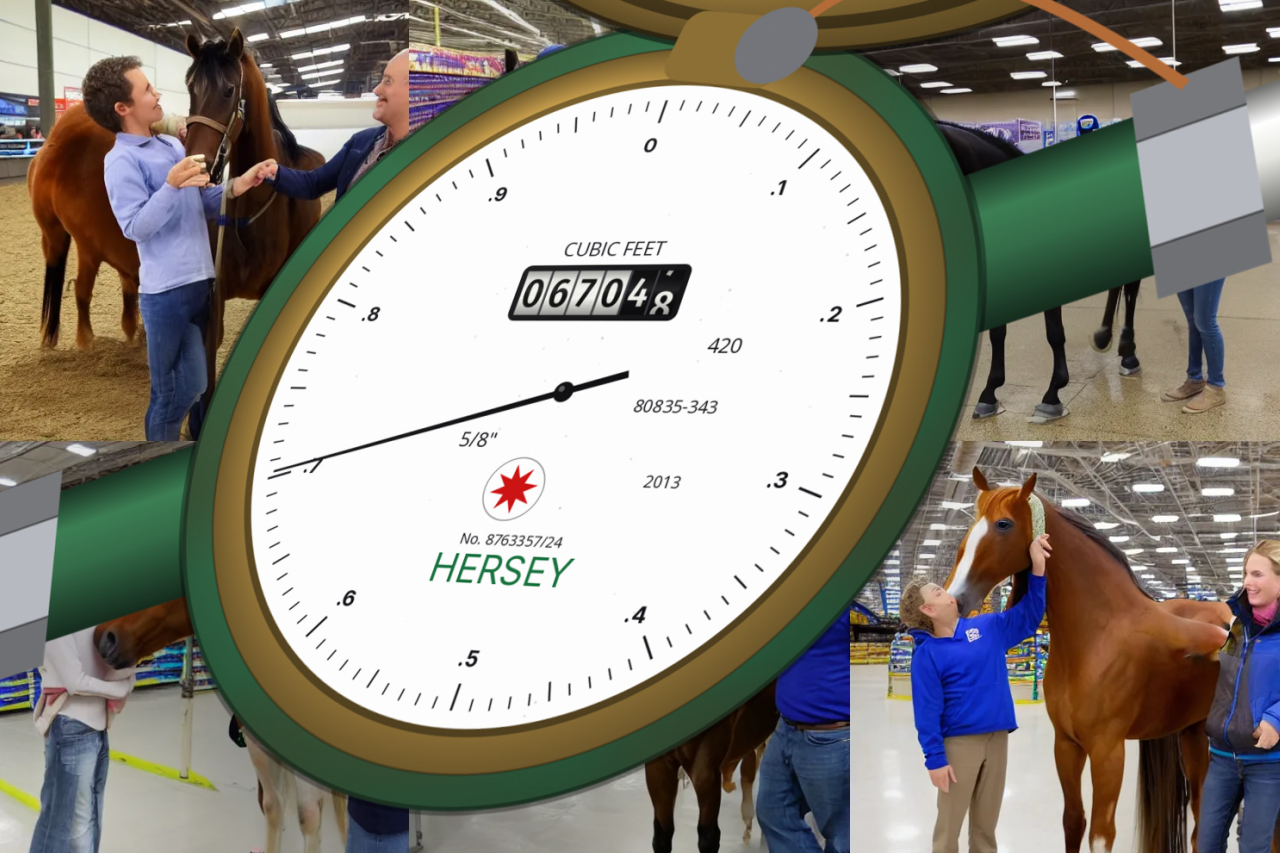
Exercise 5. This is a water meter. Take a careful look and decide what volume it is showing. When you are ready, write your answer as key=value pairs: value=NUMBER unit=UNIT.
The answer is value=67047.70 unit=ft³
